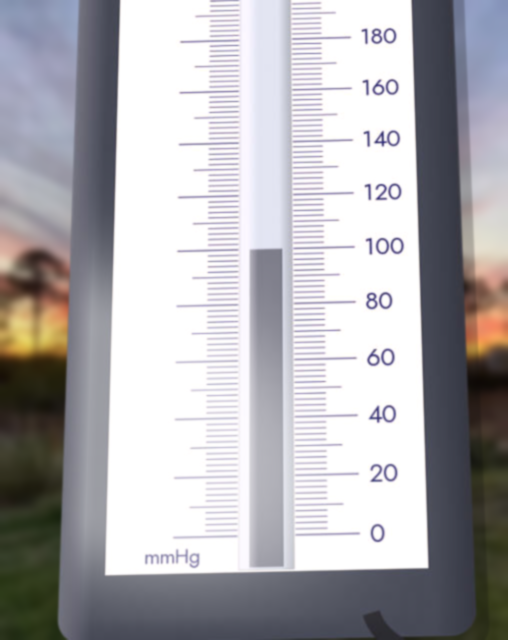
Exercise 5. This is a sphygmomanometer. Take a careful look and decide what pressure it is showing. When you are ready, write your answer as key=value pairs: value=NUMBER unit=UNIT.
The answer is value=100 unit=mmHg
